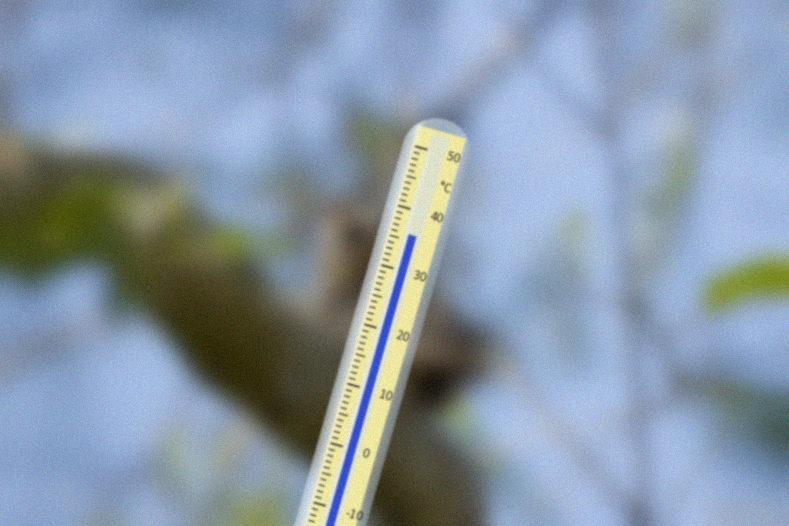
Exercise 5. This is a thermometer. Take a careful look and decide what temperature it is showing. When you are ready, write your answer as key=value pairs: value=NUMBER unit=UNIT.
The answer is value=36 unit=°C
